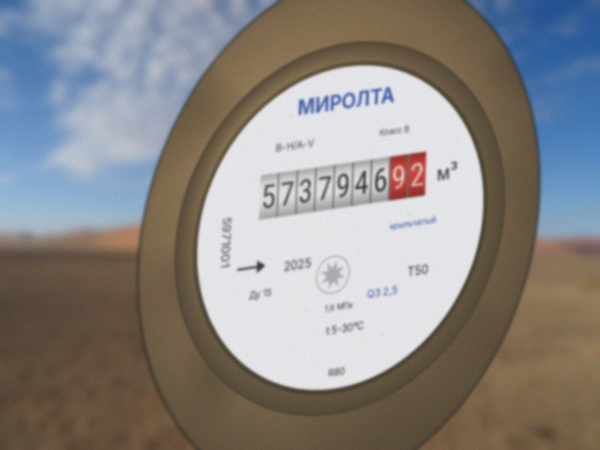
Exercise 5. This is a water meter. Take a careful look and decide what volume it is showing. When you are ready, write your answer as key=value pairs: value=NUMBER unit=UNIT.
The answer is value=5737946.92 unit=m³
